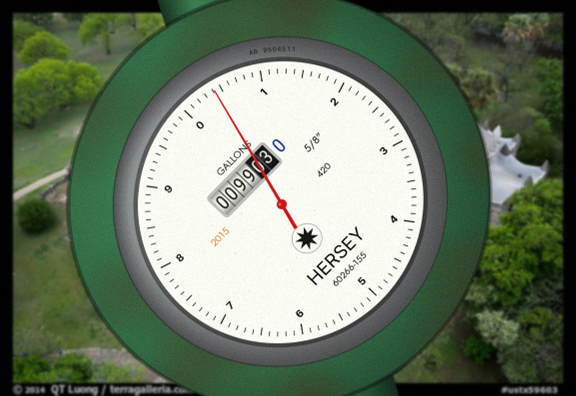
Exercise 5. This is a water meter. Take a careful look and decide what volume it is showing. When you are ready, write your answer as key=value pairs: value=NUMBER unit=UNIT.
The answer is value=99030.4 unit=gal
